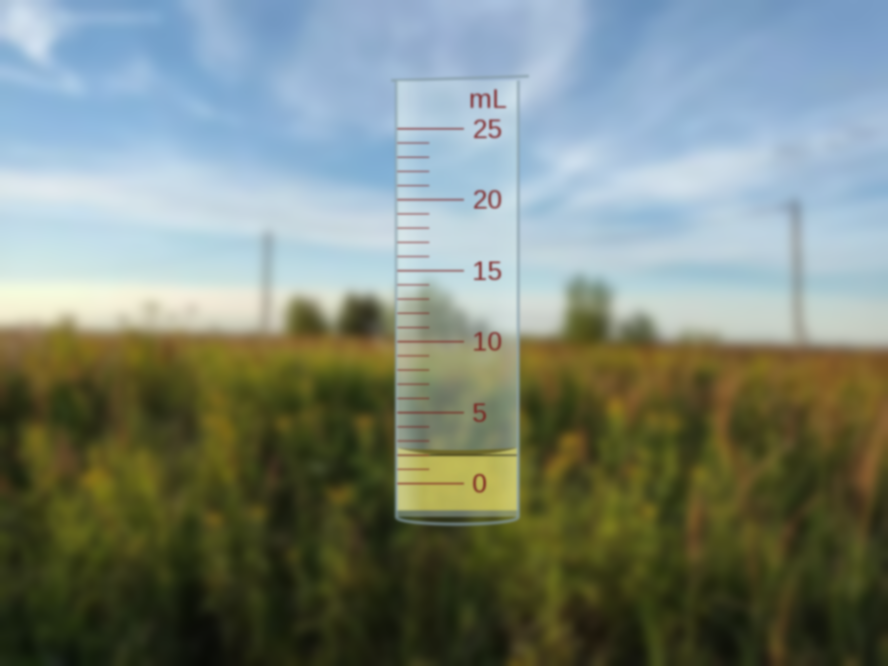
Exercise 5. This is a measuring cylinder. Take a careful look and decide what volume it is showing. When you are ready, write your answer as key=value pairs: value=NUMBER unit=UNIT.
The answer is value=2 unit=mL
